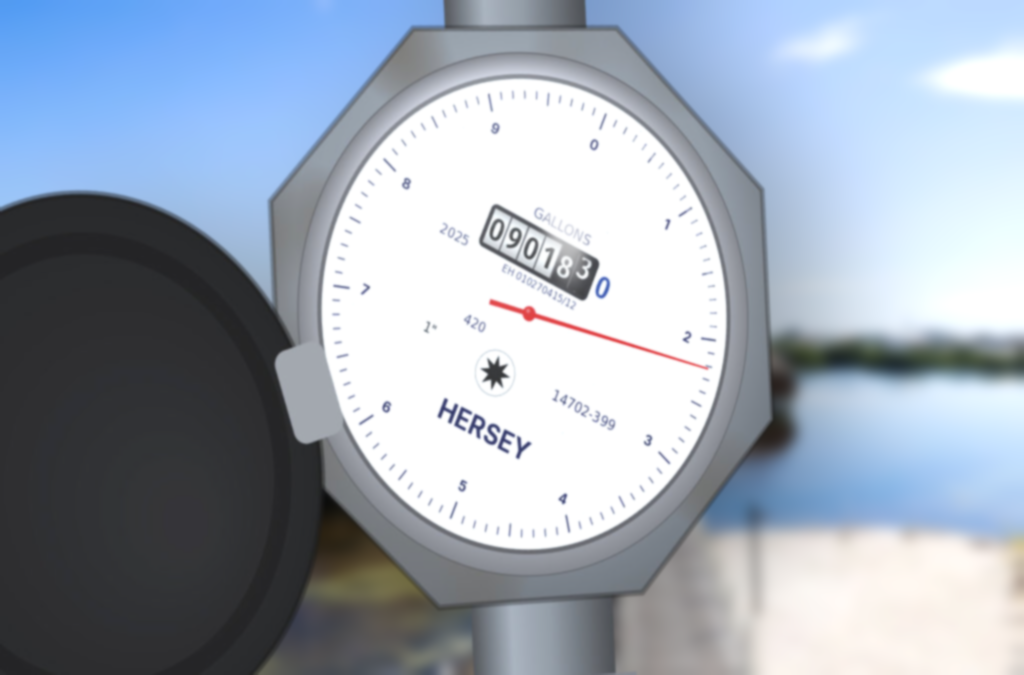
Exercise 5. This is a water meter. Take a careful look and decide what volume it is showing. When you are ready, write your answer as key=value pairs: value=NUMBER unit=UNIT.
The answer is value=901832.2 unit=gal
